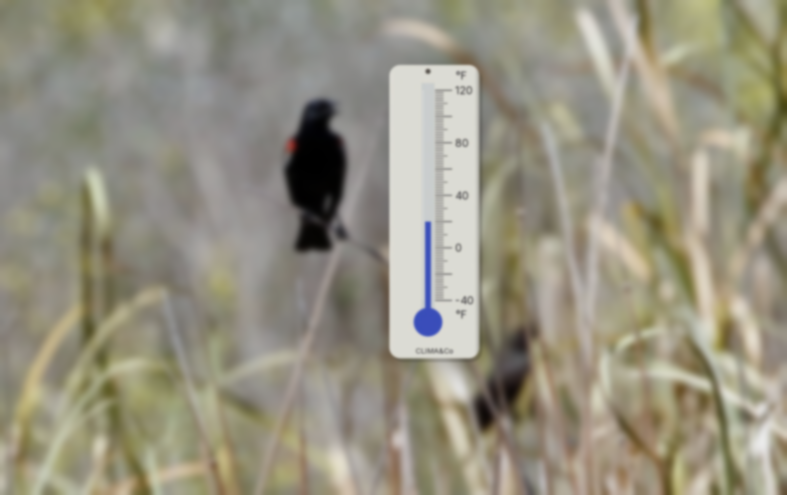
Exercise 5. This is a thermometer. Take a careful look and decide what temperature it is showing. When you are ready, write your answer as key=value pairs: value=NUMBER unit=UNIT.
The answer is value=20 unit=°F
